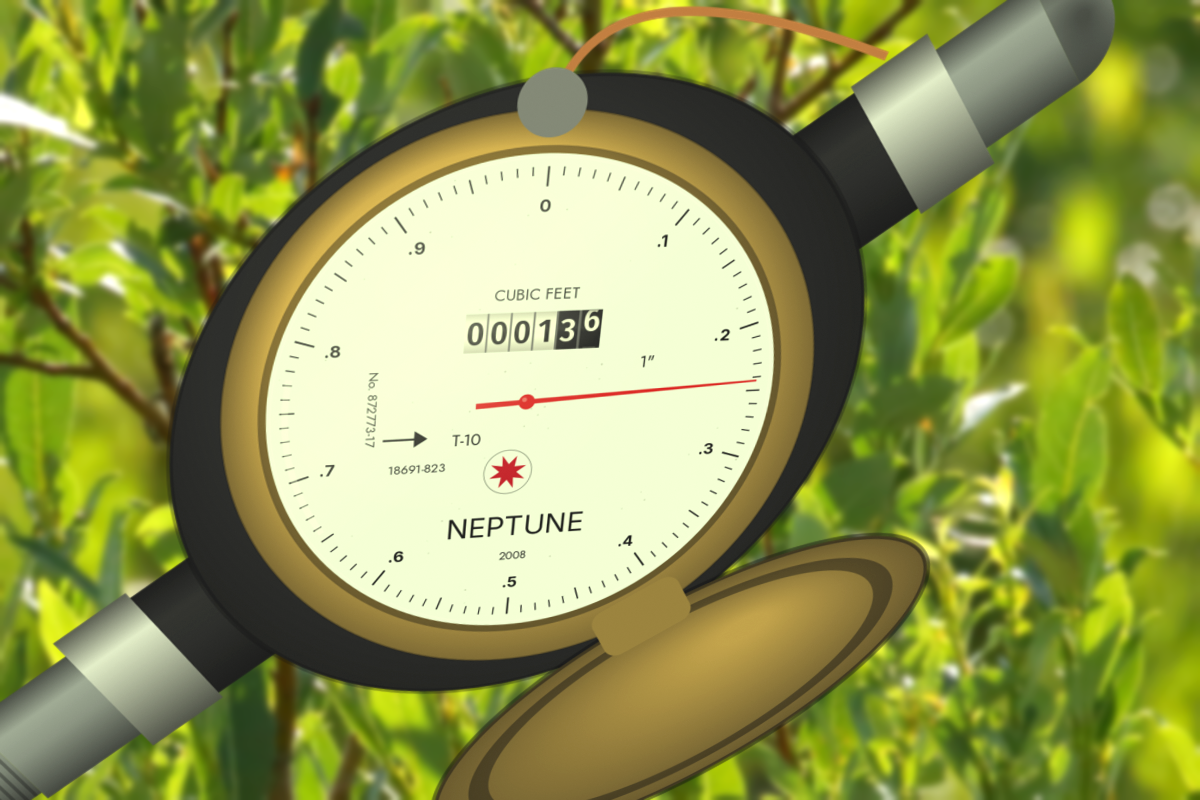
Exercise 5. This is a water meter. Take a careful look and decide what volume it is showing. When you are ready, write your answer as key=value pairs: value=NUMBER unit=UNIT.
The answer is value=136.24 unit=ft³
